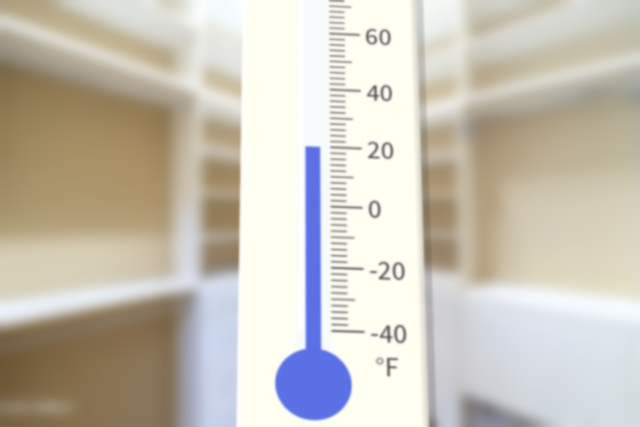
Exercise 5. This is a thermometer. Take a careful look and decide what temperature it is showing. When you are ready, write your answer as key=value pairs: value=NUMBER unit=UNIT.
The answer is value=20 unit=°F
